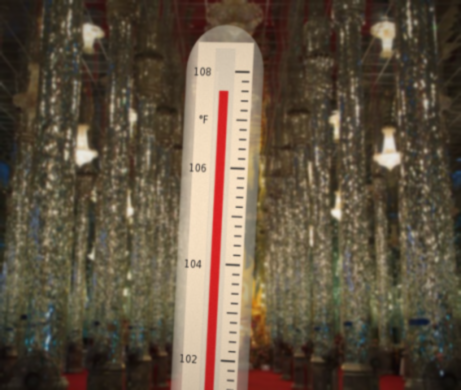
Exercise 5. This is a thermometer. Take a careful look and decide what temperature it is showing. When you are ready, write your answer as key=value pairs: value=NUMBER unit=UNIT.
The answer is value=107.6 unit=°F
